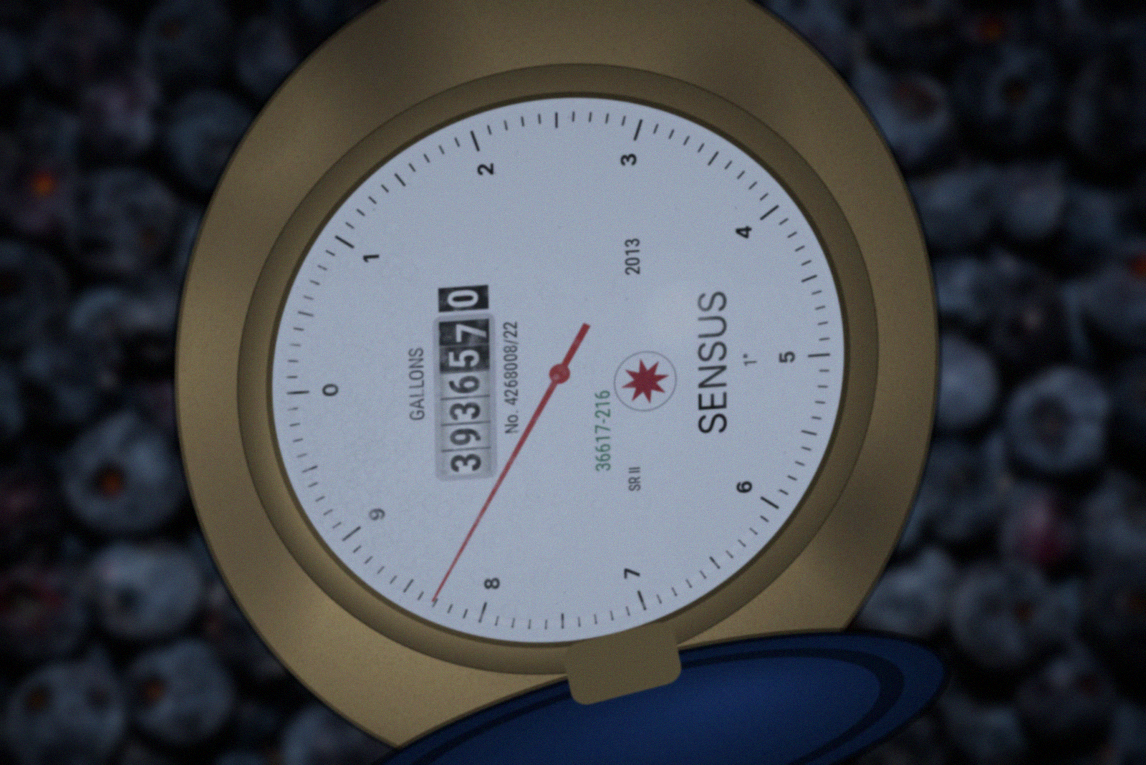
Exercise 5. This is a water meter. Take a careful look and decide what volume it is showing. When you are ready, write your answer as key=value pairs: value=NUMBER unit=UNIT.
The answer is value=3936568.3 unit=gal
